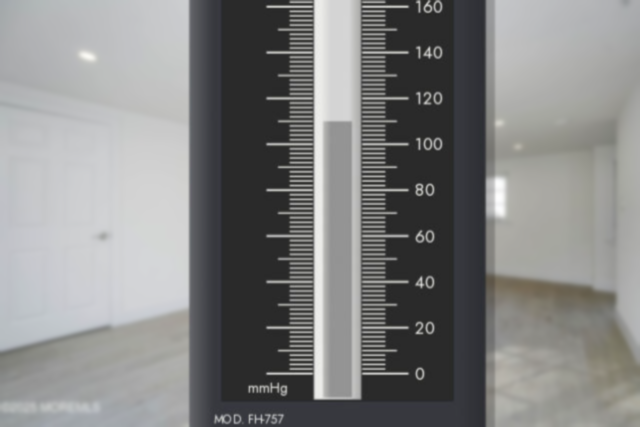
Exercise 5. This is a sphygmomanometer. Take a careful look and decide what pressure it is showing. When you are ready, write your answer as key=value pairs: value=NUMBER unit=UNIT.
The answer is value=110 unit=mmHg
